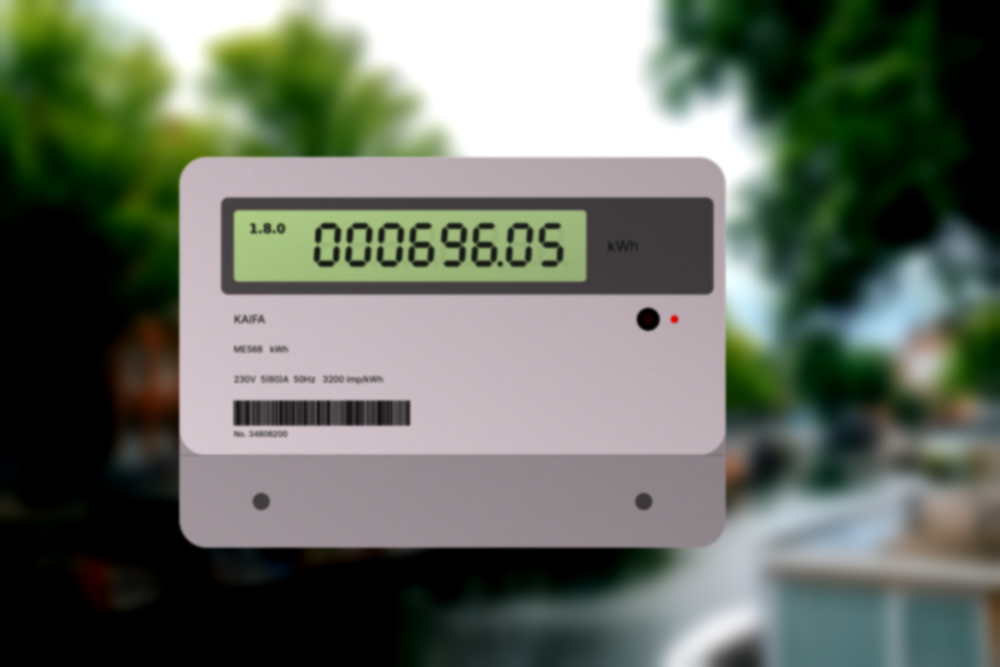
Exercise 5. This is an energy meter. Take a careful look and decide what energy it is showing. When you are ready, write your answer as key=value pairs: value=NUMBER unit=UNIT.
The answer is value=696.05 unit=kWh
